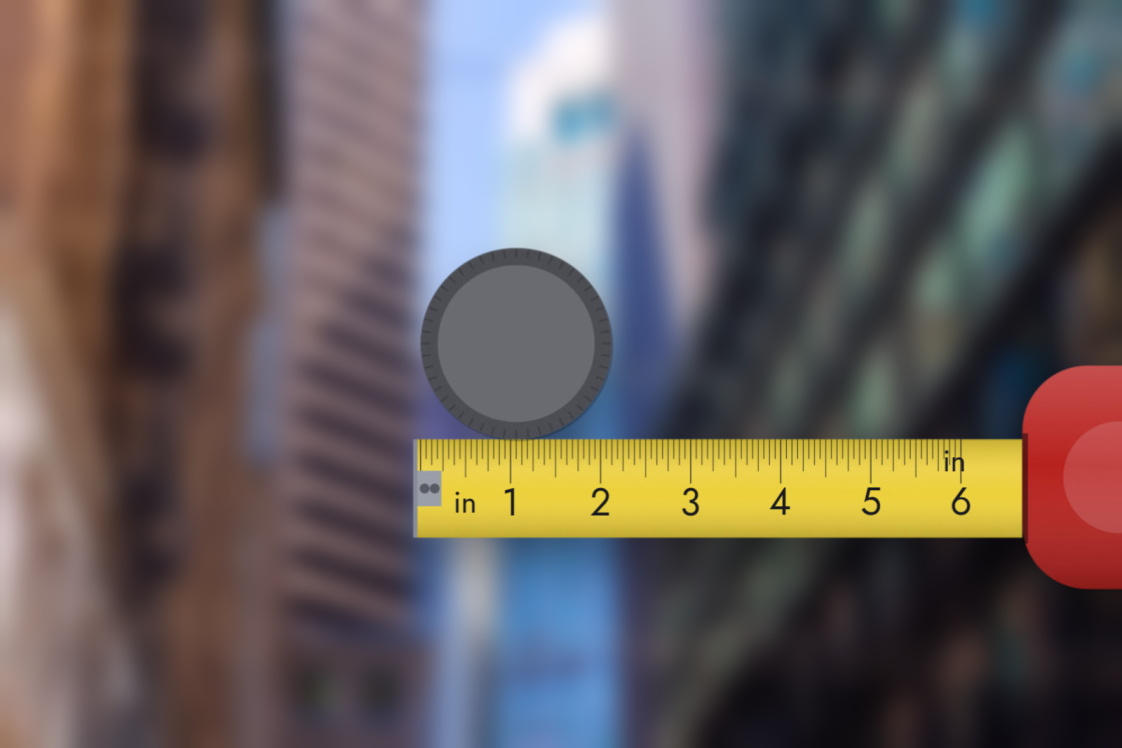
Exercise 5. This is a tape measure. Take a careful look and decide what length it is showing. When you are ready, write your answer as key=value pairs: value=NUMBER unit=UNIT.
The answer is value=2.125 unit=in
